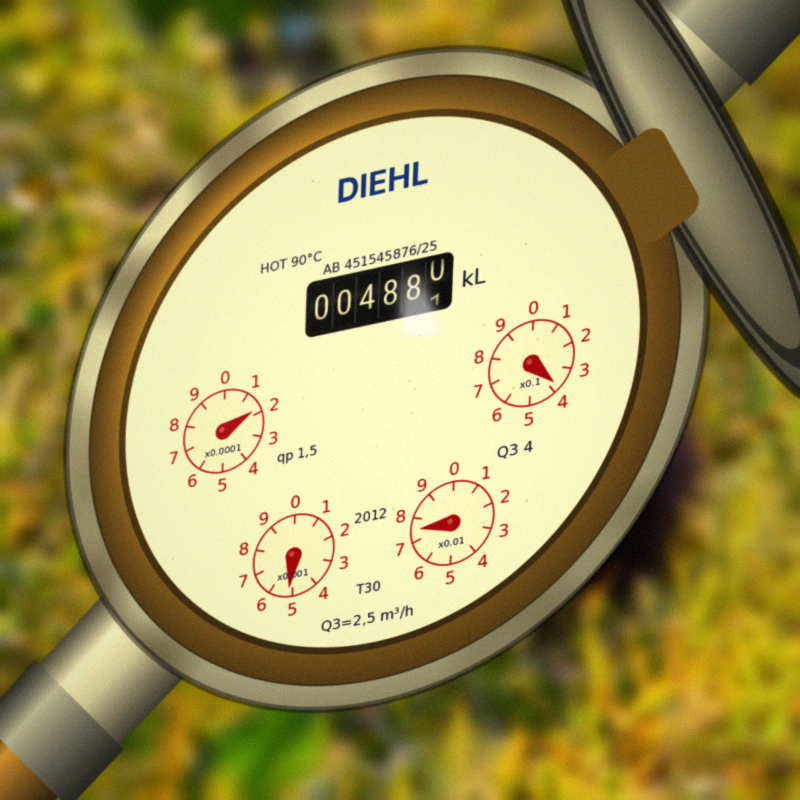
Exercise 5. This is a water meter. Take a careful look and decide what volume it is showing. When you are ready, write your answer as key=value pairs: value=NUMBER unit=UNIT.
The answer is value=4880.3751 unit=kL
